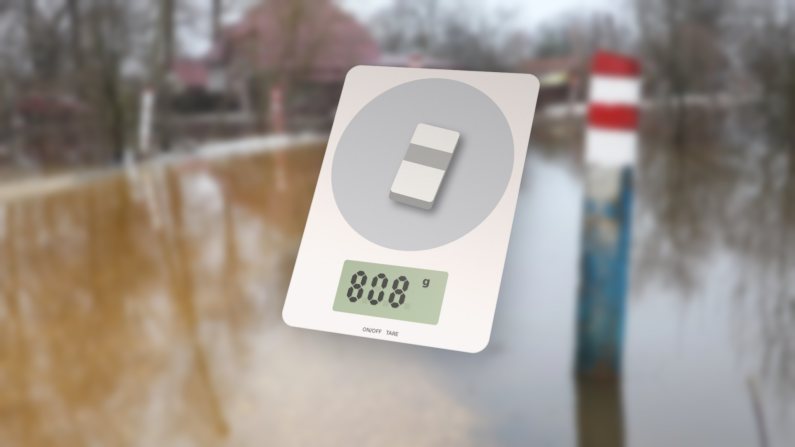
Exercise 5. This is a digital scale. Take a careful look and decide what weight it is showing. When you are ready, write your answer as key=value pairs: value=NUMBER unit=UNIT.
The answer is value=808 unit=g
